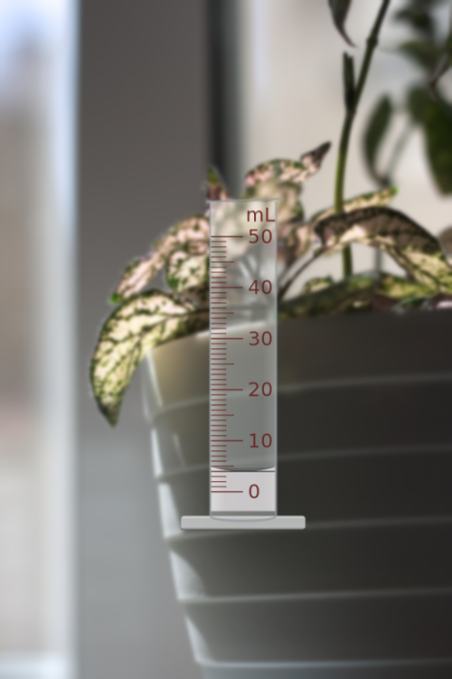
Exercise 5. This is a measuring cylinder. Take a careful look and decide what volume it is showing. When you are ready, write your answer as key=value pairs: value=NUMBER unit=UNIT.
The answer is value=4 unit=mL
